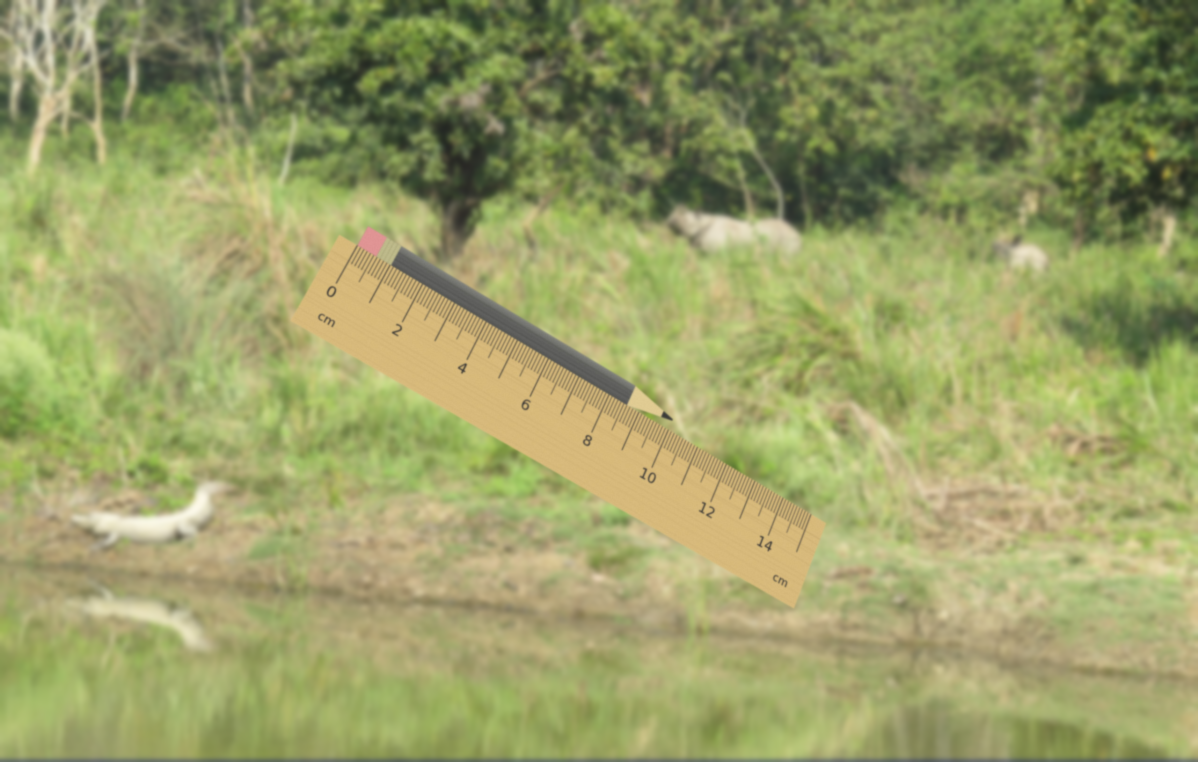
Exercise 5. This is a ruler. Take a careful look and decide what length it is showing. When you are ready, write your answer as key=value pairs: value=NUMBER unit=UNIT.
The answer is value=10 unit=cm
